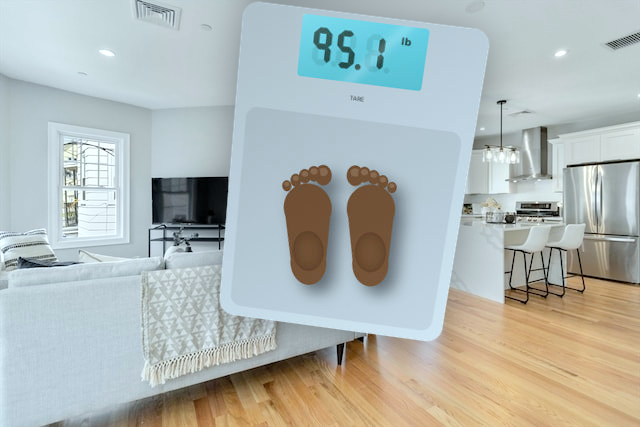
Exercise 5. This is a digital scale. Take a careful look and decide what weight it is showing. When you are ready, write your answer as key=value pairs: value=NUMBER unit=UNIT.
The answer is value=95.1 unit=lb
